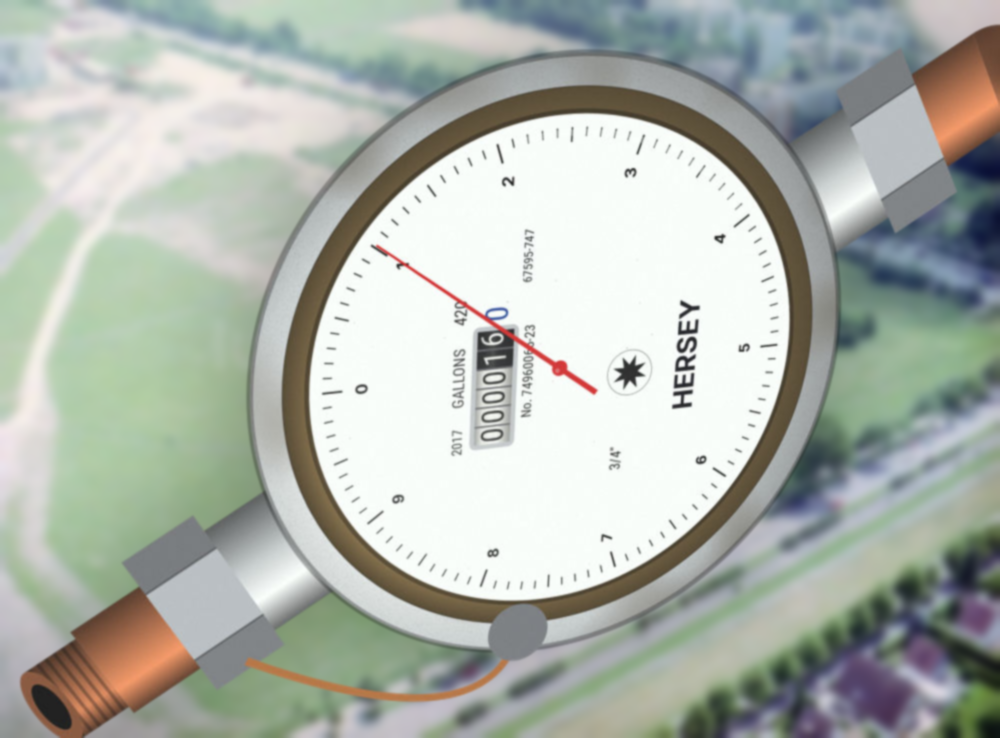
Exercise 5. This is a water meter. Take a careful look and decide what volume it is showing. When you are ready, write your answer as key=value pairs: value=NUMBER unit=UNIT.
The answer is value=161.0 unit=gal
